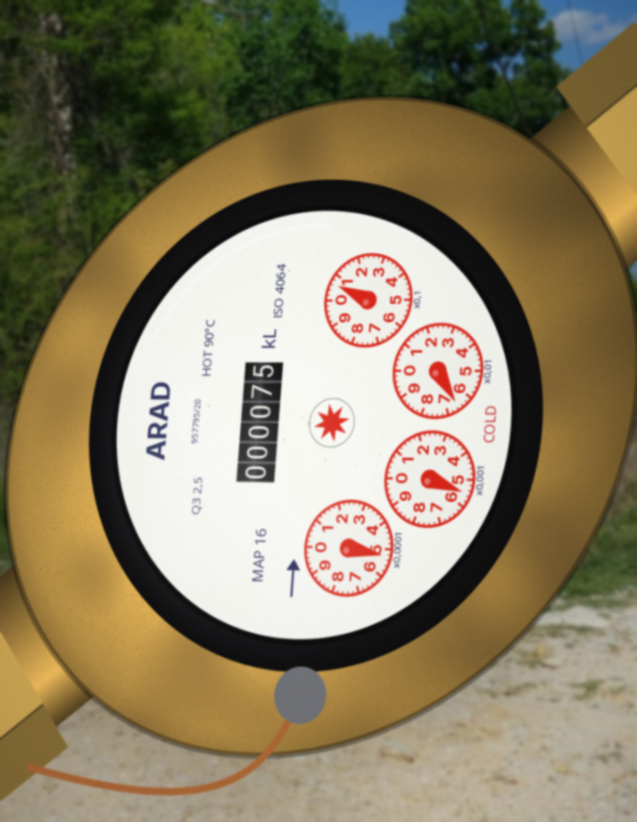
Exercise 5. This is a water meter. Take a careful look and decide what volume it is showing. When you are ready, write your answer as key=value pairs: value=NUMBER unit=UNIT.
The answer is value=75.0655 unit=kL
